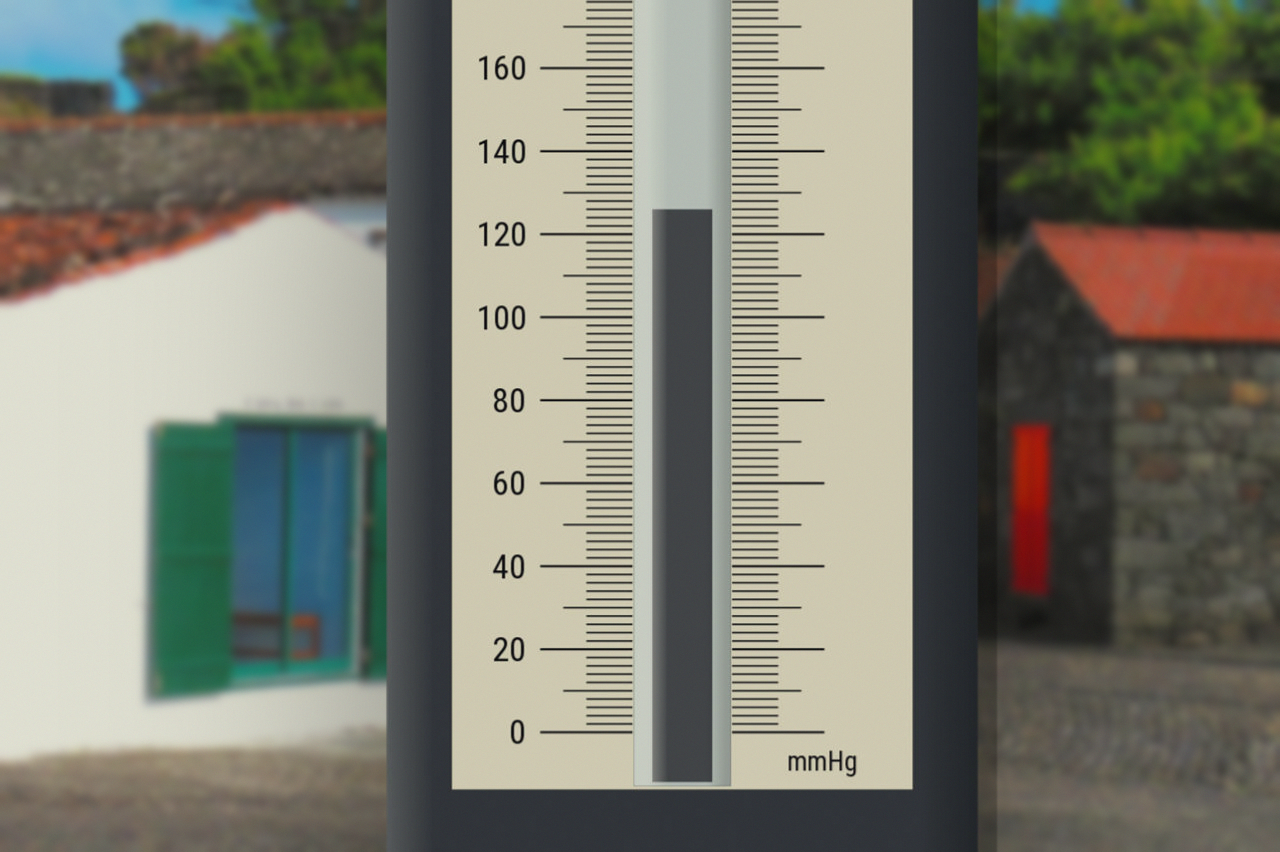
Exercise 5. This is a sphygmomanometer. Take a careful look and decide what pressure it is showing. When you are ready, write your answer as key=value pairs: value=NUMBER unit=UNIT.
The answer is value=126 unit=mmHg
